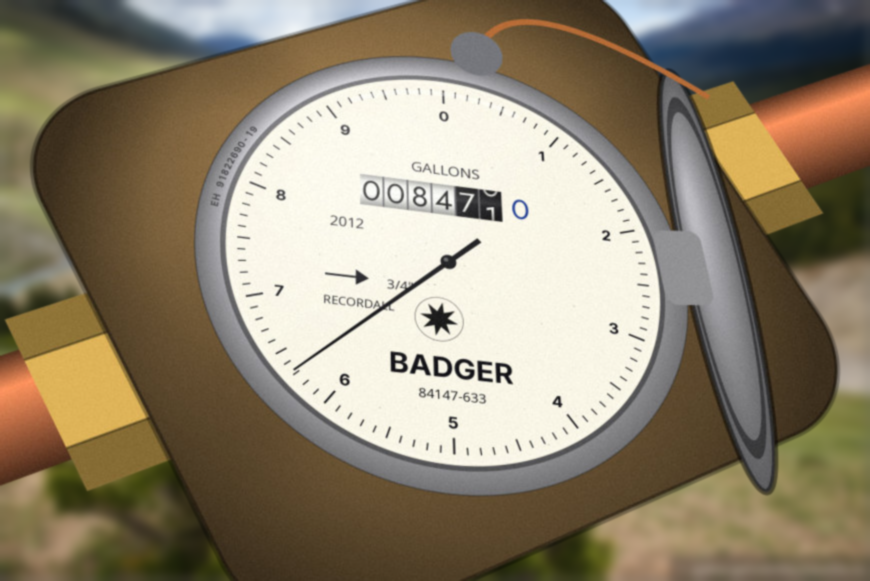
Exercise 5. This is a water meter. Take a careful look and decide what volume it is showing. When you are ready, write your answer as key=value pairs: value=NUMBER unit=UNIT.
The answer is value=84706.3 unit=gal
